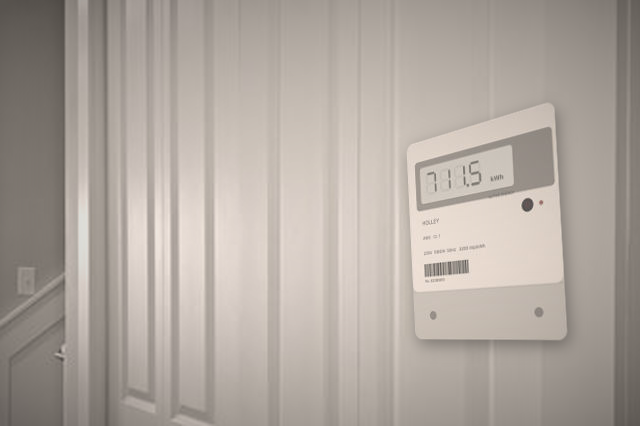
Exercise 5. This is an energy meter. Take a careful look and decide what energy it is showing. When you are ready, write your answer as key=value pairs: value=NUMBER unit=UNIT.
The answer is value=711.5 unit=kWh
